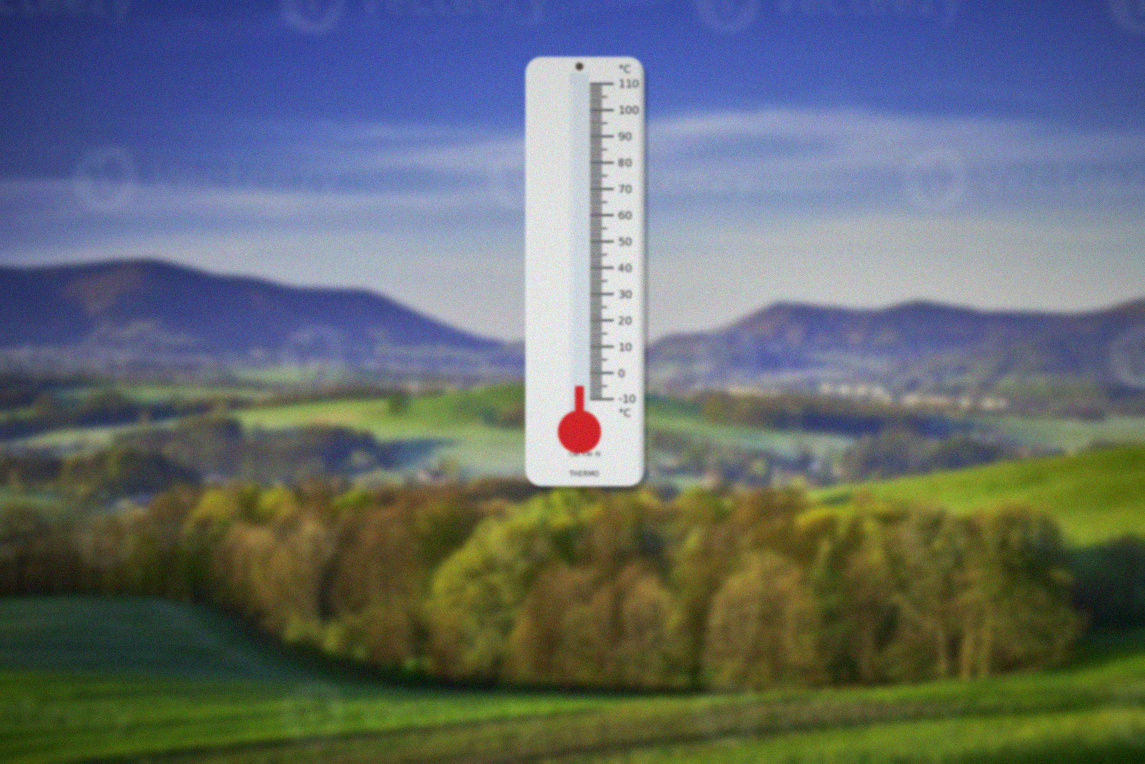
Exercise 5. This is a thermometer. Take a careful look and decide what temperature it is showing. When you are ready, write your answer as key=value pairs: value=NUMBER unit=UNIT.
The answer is value=-5 unit=°C
